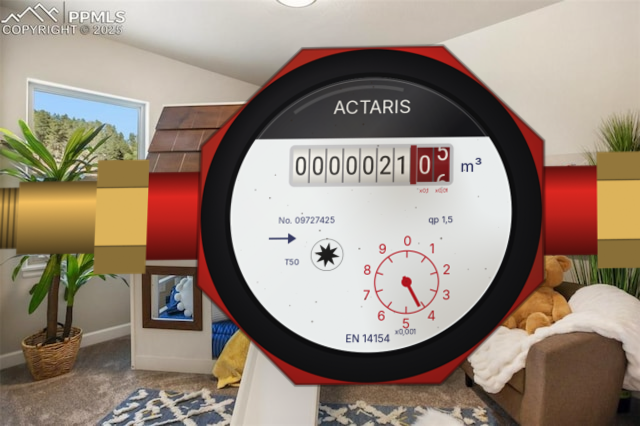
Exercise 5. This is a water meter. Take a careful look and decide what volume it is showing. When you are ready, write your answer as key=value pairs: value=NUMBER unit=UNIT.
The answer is value=21.054 unit=m³
